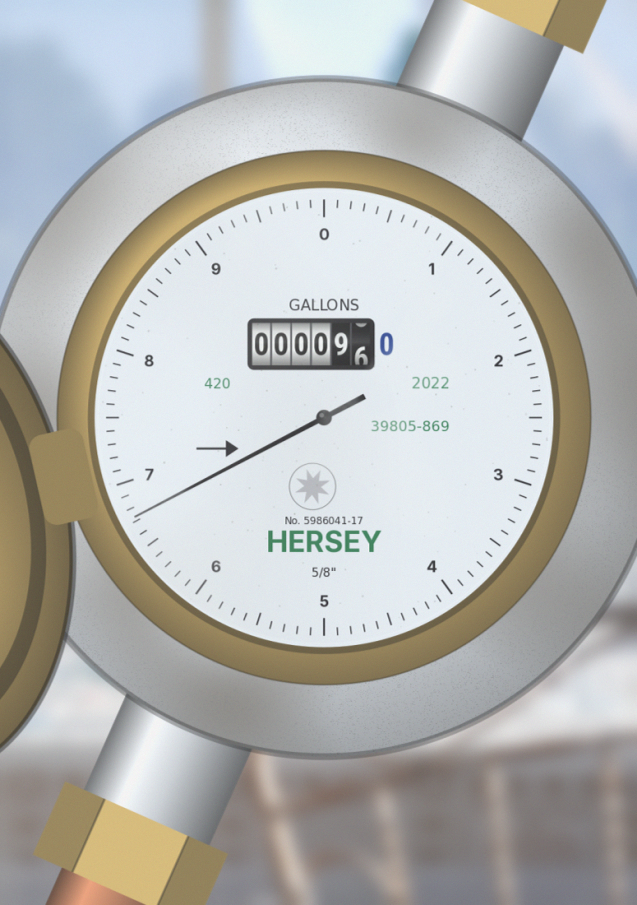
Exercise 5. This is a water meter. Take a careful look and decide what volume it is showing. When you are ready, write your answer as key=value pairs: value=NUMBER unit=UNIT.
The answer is value=956.7 unit=gal
